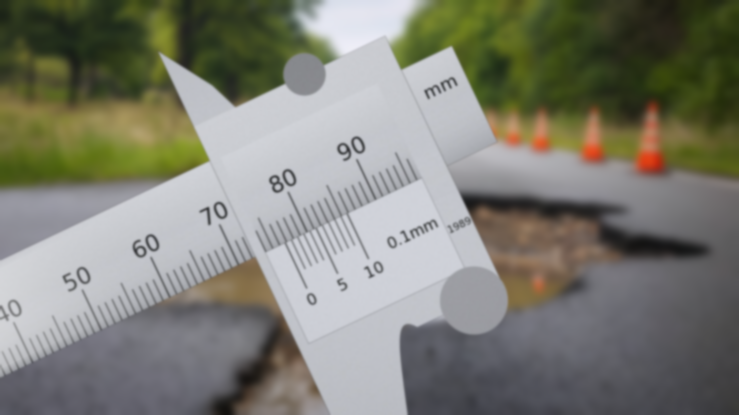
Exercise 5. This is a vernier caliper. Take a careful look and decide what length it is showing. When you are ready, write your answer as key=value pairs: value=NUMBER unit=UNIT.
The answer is value=76.8 unit=mm
